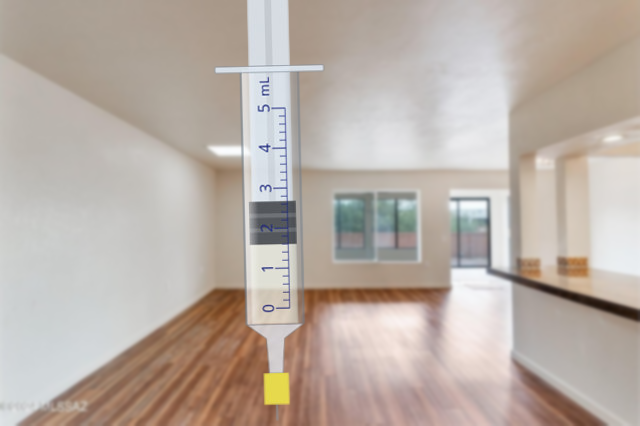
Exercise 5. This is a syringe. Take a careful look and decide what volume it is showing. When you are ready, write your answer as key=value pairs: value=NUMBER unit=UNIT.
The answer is value=1.6 unit=mL
